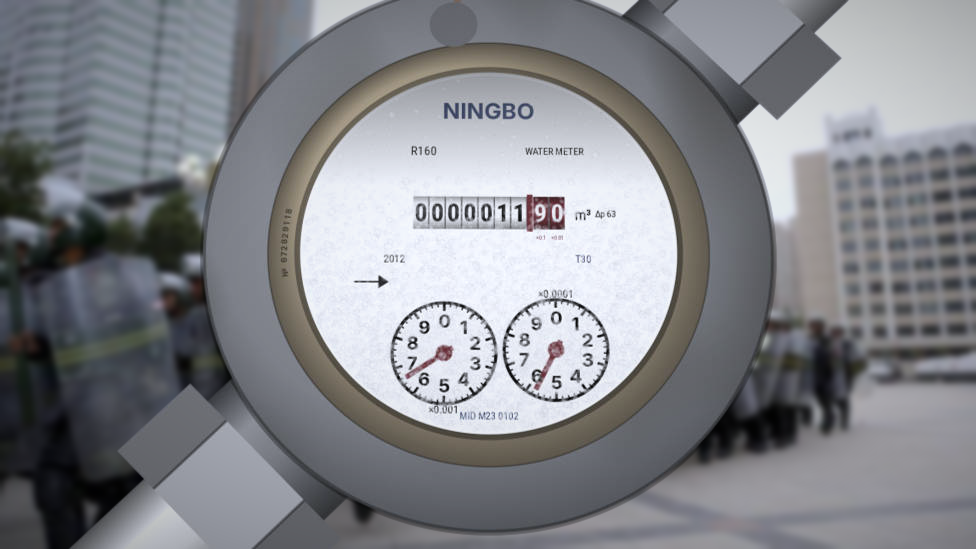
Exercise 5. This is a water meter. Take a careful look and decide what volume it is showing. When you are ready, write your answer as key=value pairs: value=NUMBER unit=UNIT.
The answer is value=11.9065 unit=m³
